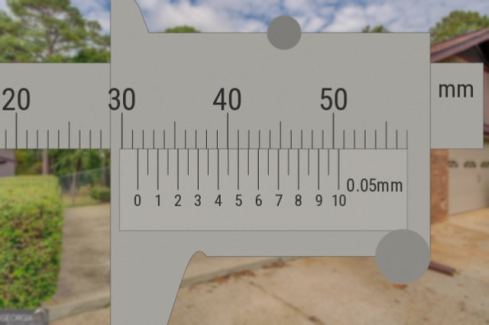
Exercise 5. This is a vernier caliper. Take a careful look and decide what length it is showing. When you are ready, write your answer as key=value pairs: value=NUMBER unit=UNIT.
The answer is value=31.5 unit=mm
